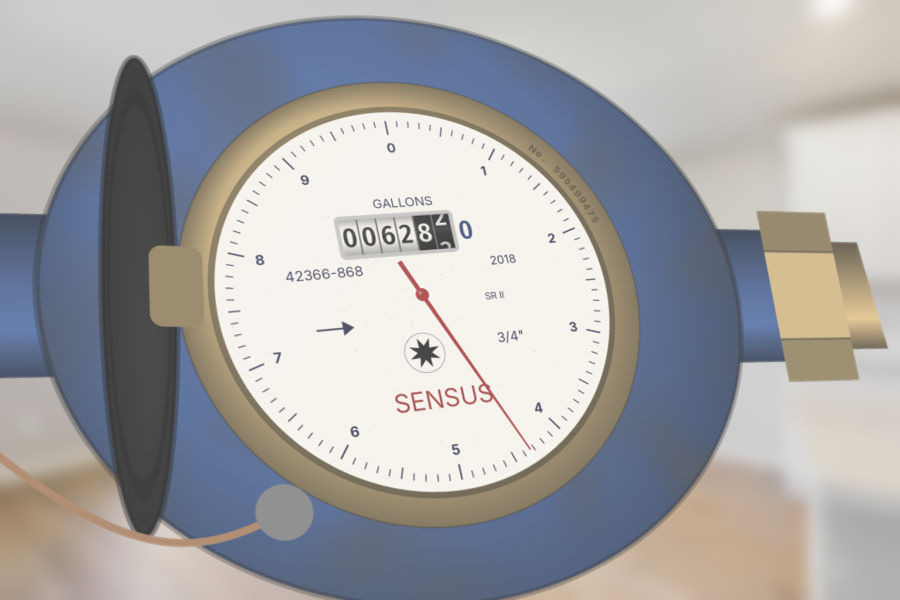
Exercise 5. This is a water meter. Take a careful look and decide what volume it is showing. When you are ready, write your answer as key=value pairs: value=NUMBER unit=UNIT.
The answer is value=62824.3 unit=gal
